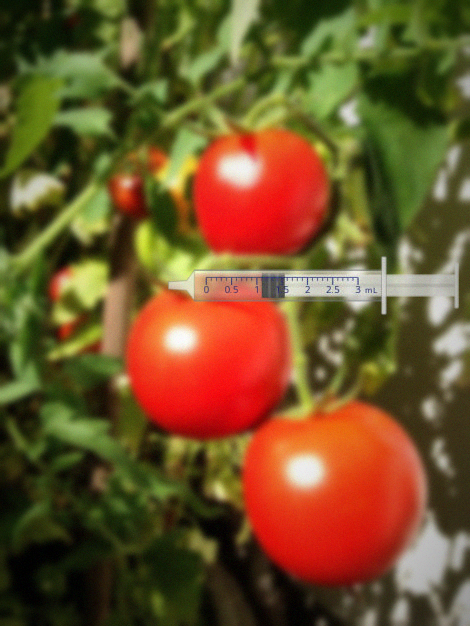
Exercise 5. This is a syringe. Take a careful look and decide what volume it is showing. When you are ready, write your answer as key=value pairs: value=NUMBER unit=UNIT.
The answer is value=1.1 unit=mL
